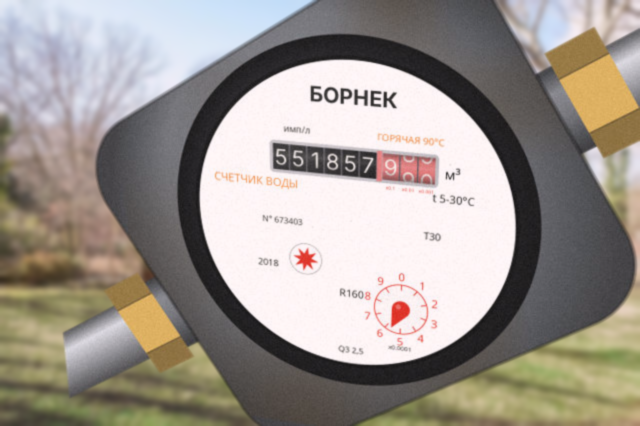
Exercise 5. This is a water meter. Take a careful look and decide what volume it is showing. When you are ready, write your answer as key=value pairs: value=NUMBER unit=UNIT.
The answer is value=551857.9895 unit=m³
